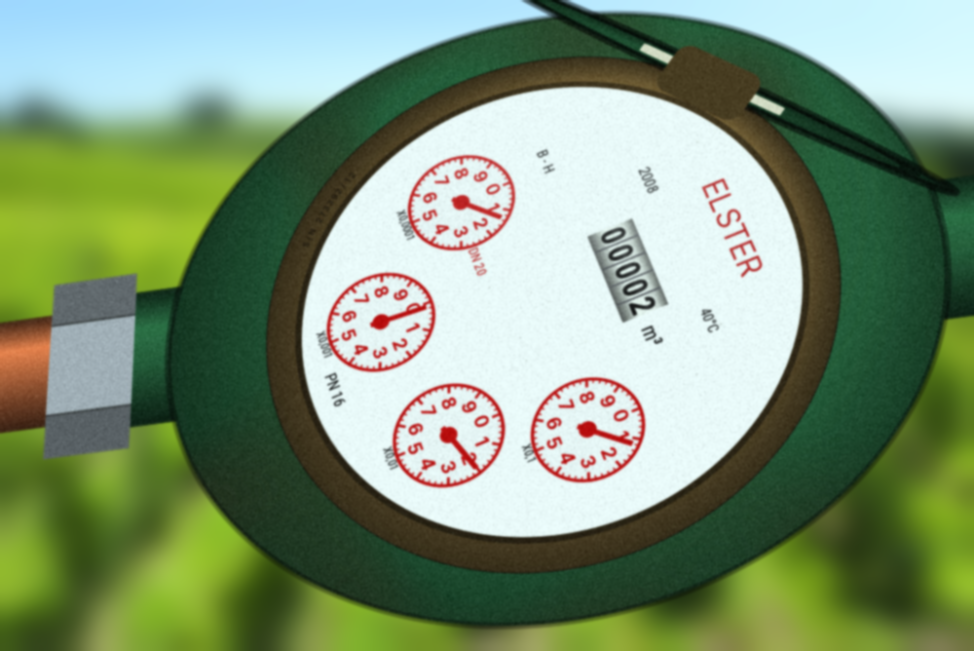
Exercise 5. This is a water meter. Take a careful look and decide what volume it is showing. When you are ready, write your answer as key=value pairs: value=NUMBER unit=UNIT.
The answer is value=2.1201 unit=m³
